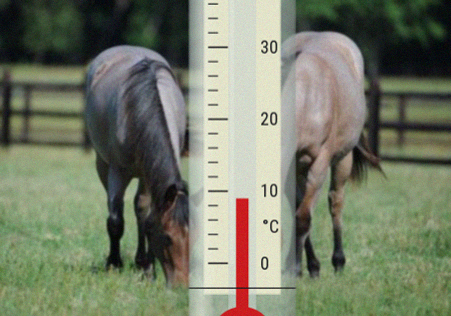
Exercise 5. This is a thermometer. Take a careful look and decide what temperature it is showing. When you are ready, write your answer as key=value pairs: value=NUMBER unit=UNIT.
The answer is value=9 unit=°C
